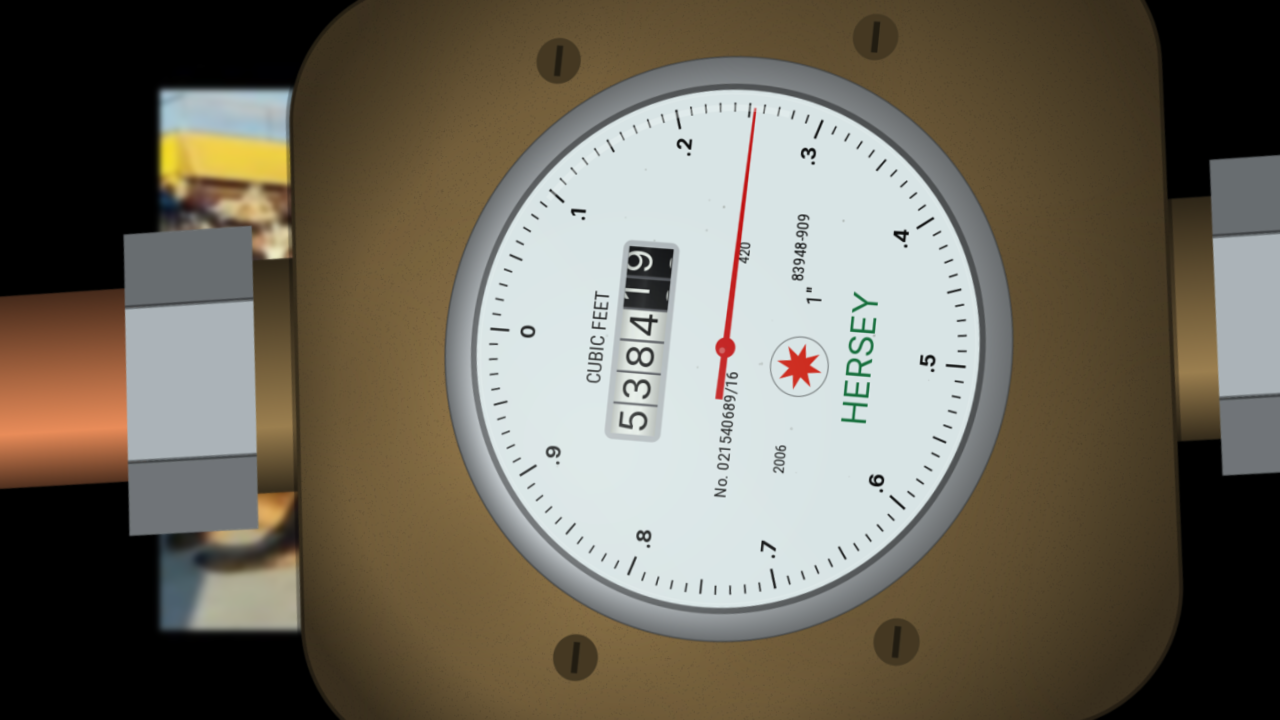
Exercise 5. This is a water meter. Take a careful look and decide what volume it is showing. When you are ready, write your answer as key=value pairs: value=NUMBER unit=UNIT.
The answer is value=538419.25 unit=ft³
